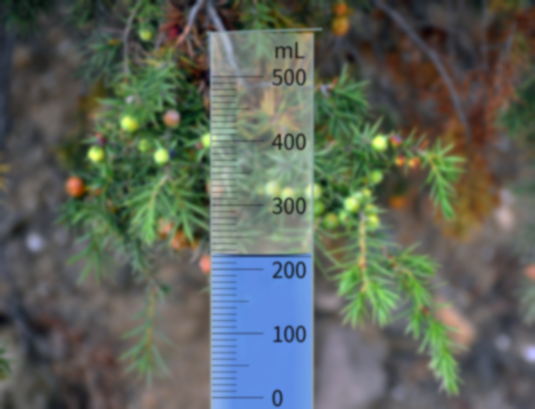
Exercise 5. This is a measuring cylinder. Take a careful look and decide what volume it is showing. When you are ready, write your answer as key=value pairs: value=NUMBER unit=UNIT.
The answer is value=220 unit=mL
